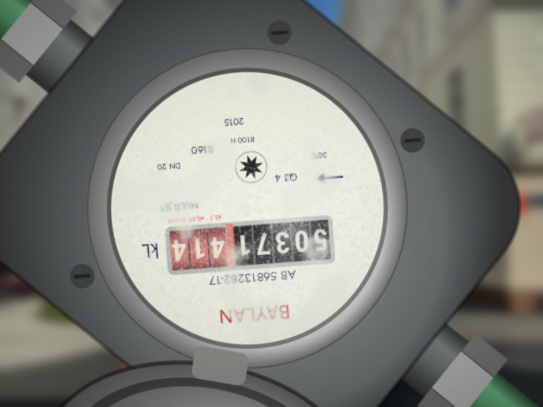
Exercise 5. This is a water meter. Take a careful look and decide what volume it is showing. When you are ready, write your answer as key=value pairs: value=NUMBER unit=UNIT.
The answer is value=50371.414 unit=kL
